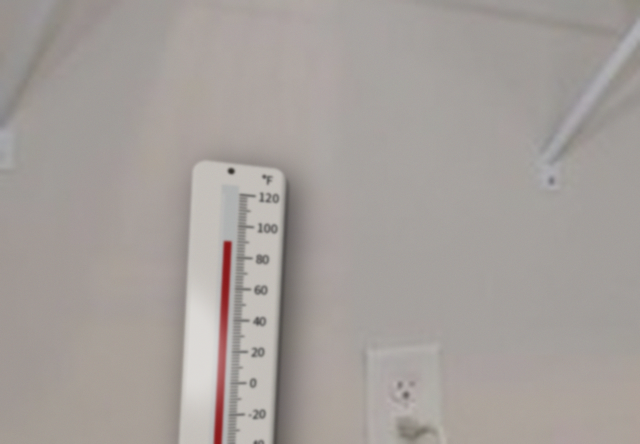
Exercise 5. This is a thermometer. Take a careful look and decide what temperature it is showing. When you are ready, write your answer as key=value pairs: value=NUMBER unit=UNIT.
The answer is value=90 unit=°F
